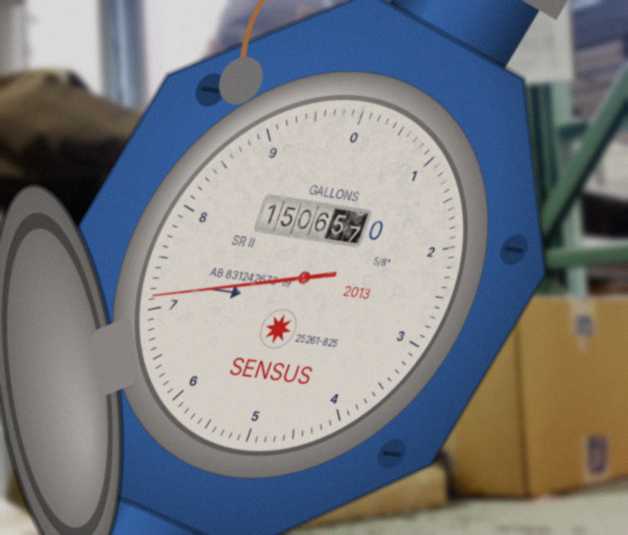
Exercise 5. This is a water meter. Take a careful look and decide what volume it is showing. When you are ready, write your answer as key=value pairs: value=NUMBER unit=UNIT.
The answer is value=1506567.1 unit=gal
